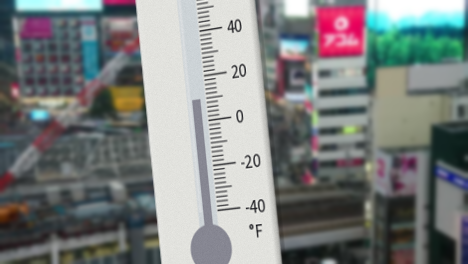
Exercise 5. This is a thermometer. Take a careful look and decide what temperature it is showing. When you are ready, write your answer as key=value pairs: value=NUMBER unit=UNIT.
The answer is value=10 unit=°F
